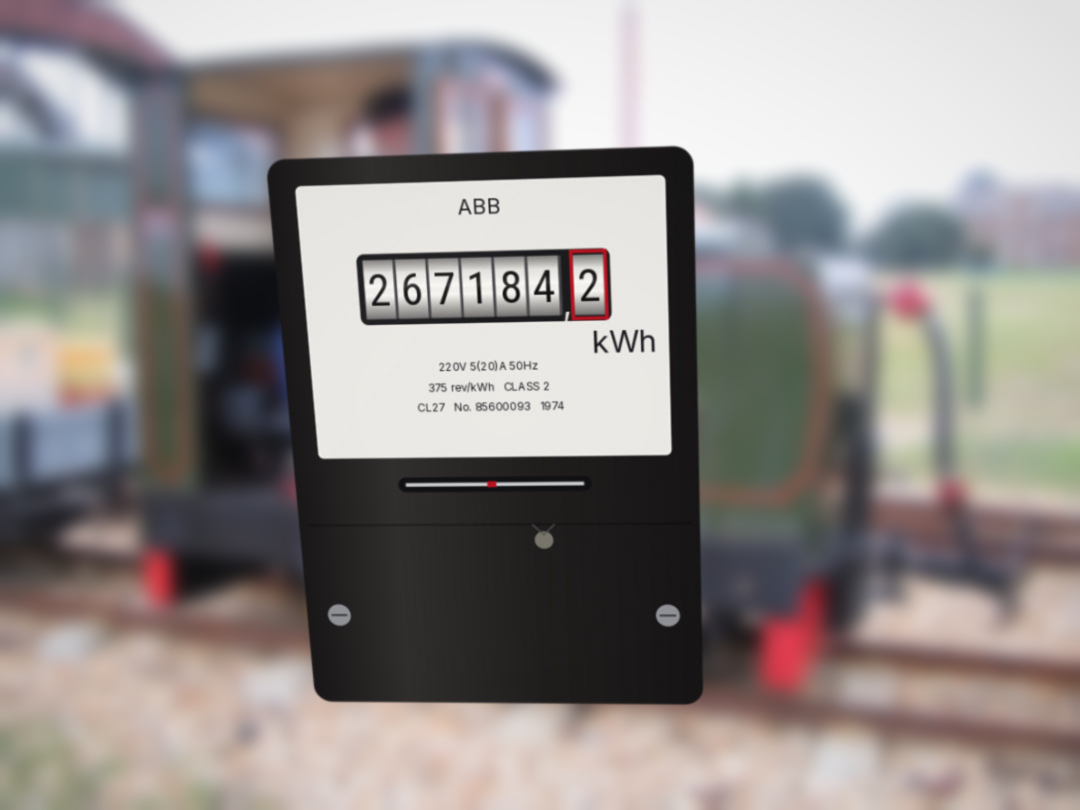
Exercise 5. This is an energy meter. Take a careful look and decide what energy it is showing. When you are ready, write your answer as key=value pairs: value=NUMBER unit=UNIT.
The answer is value=267184.2 unit=kWh
